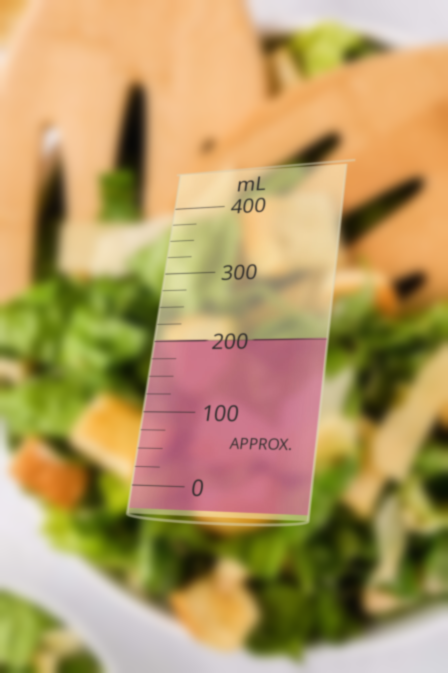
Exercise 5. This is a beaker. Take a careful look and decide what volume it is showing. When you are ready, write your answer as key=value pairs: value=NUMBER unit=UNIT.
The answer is value=200 unit=mL
